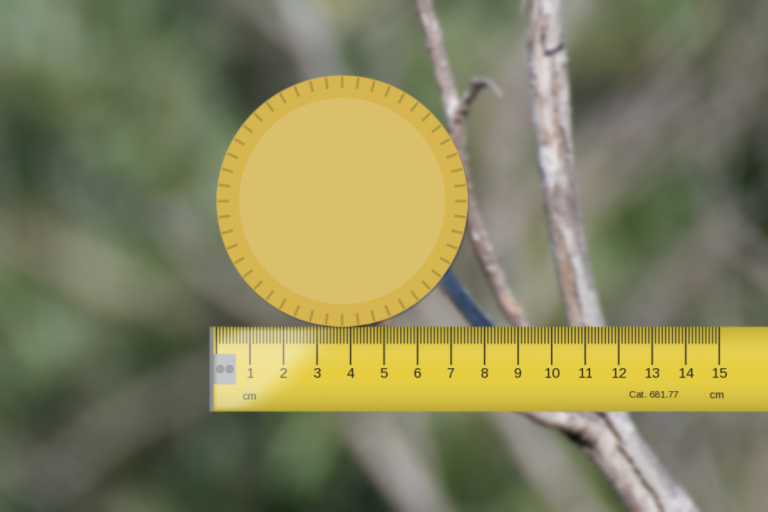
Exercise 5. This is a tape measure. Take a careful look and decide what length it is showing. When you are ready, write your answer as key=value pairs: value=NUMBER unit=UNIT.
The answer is value=7.5 unit=cm
